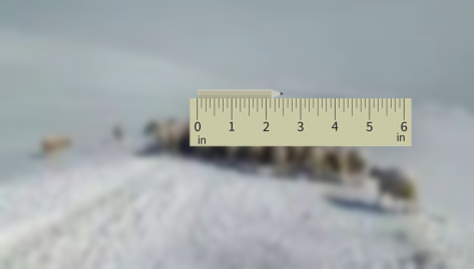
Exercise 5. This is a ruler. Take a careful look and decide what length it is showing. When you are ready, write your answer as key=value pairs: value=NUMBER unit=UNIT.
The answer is value=2.5 unit=in
